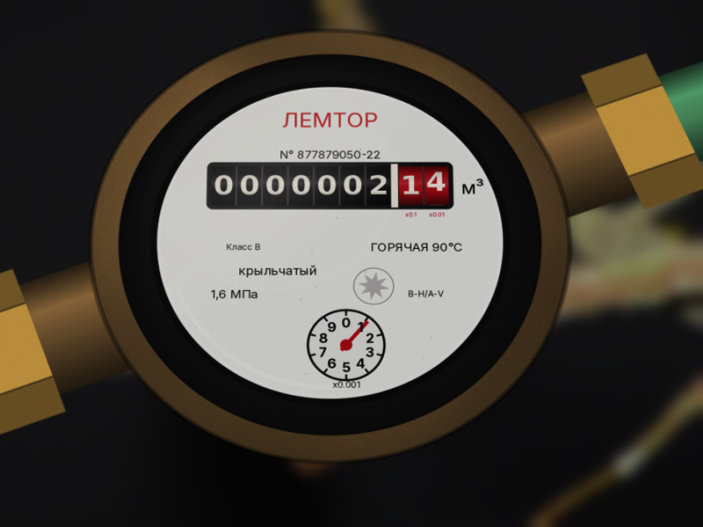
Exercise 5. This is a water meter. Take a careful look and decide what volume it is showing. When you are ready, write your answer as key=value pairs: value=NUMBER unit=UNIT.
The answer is value=2.141 unit=m³
